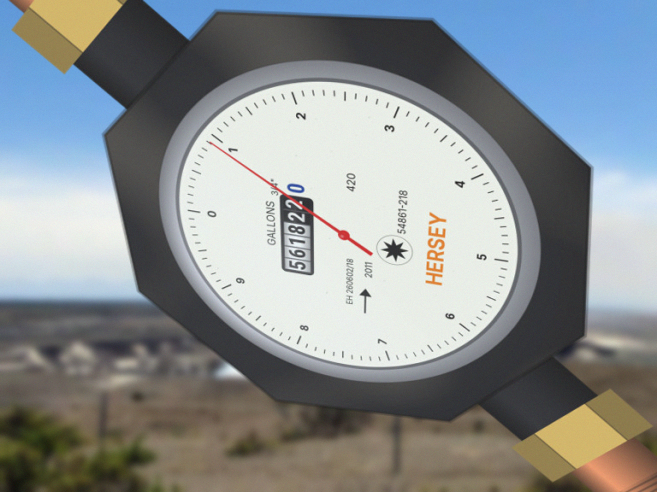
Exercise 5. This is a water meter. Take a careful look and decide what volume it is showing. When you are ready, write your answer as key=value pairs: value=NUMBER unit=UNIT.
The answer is value=5618220.9 unit=gal
